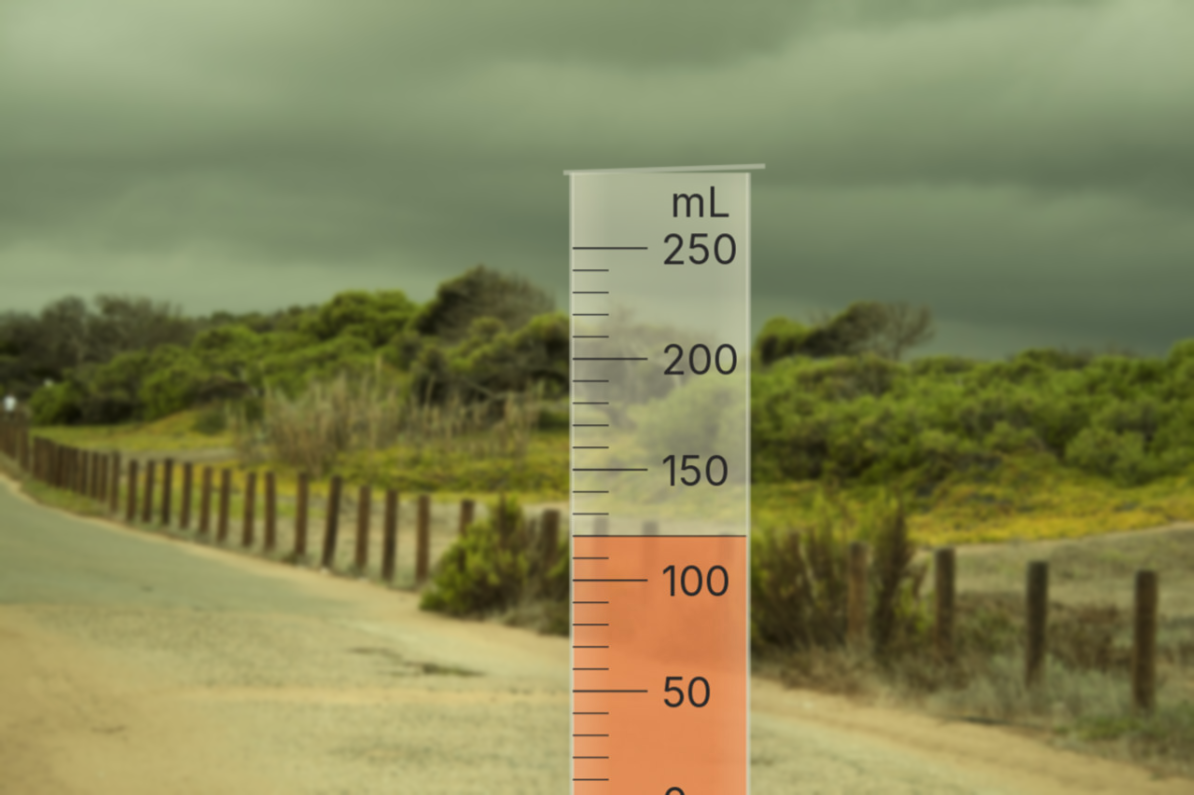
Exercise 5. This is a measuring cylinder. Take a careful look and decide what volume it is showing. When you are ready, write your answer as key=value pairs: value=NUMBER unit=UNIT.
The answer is value=120 unit=mL
